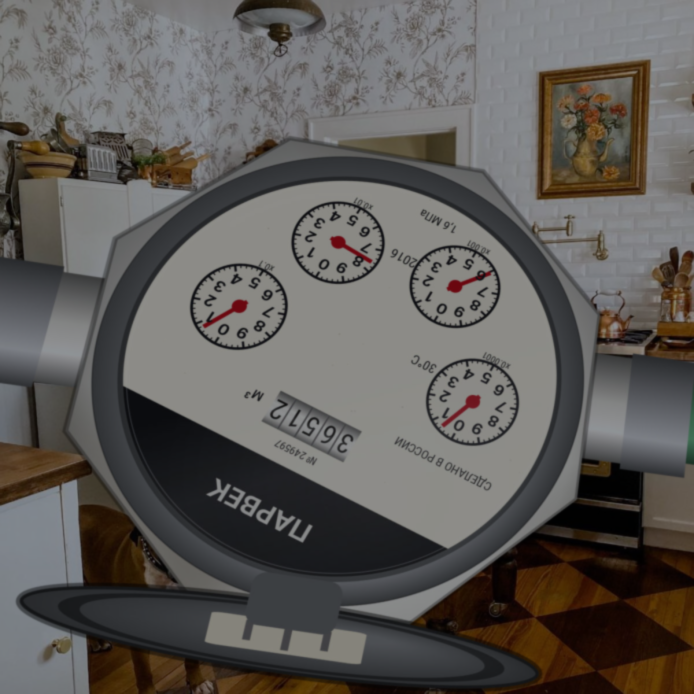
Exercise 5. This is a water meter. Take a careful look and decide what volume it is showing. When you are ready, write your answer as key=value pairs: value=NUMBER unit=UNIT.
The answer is value=36512.0760 unit=m³
